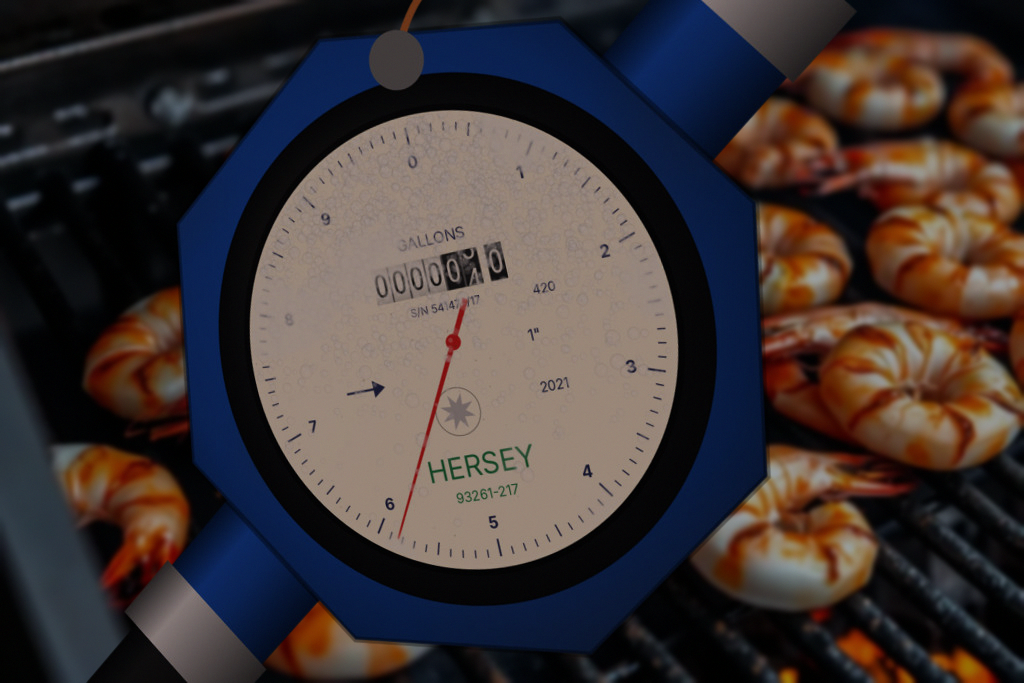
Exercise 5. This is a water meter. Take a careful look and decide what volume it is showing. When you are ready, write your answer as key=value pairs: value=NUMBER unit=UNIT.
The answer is value=35.8 unit=gal
